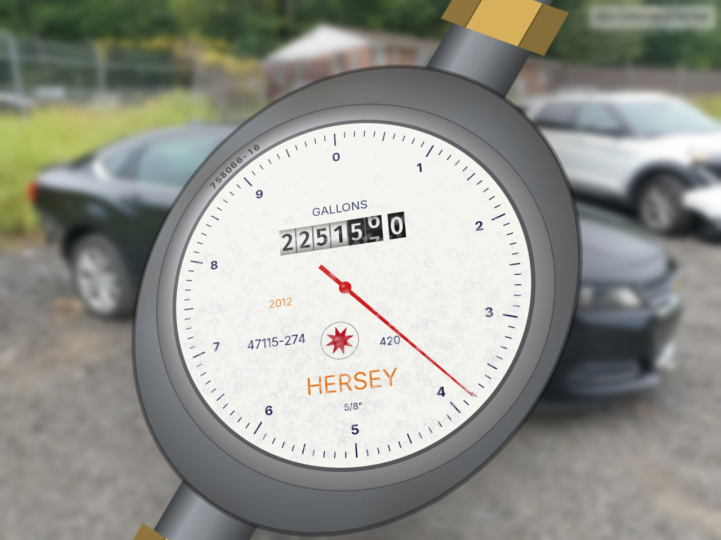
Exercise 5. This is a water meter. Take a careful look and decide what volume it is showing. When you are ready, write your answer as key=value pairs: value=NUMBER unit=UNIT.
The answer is value=2251563.8 unit=gal
